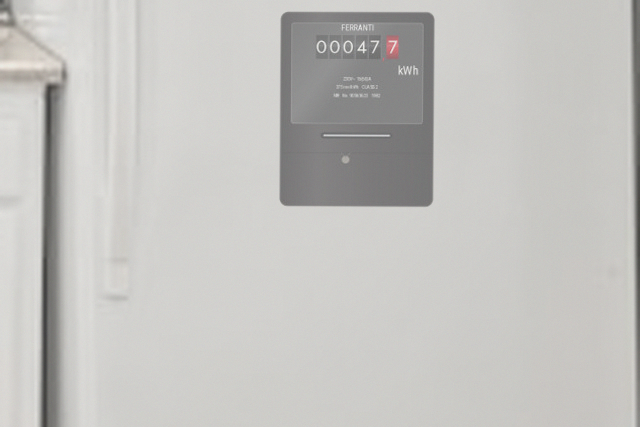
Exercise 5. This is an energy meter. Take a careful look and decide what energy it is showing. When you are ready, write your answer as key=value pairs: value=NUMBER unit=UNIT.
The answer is value=47.7 unit=kWh
